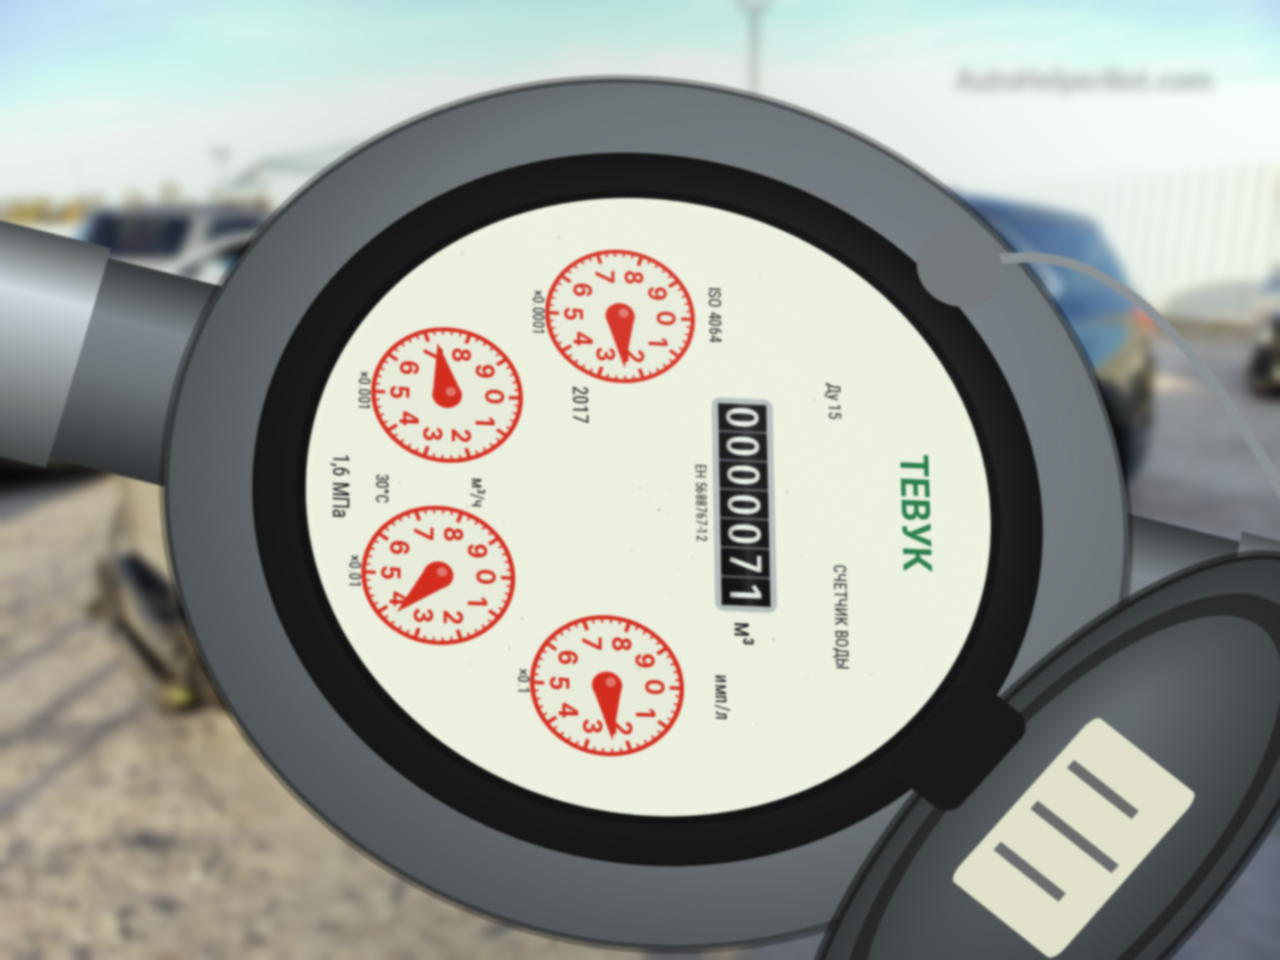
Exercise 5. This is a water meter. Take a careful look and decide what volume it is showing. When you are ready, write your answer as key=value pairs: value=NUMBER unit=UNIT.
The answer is value=71.2372 unit=m³
